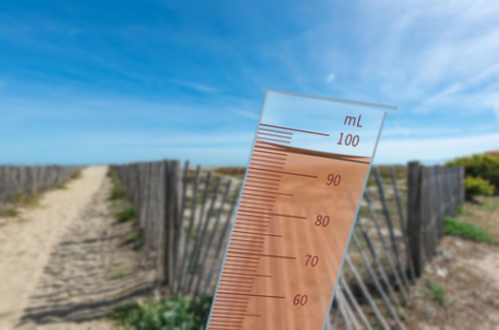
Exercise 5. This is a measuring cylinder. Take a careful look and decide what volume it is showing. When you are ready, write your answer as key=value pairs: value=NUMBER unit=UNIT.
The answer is value=95 unit=mL
